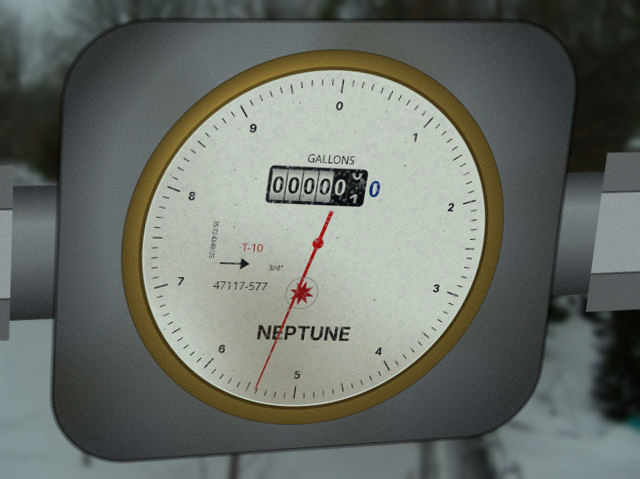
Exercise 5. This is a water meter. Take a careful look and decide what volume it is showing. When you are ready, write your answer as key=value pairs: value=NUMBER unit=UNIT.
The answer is value=5.4 unit=gal
